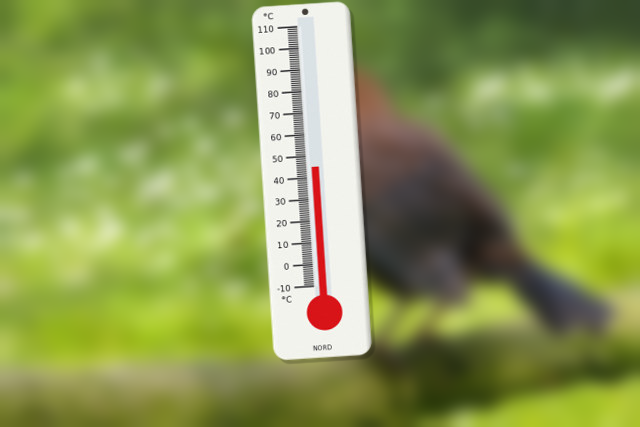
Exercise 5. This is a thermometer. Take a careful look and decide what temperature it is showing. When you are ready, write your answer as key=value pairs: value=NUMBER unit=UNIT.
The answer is value=45 unit=°C
